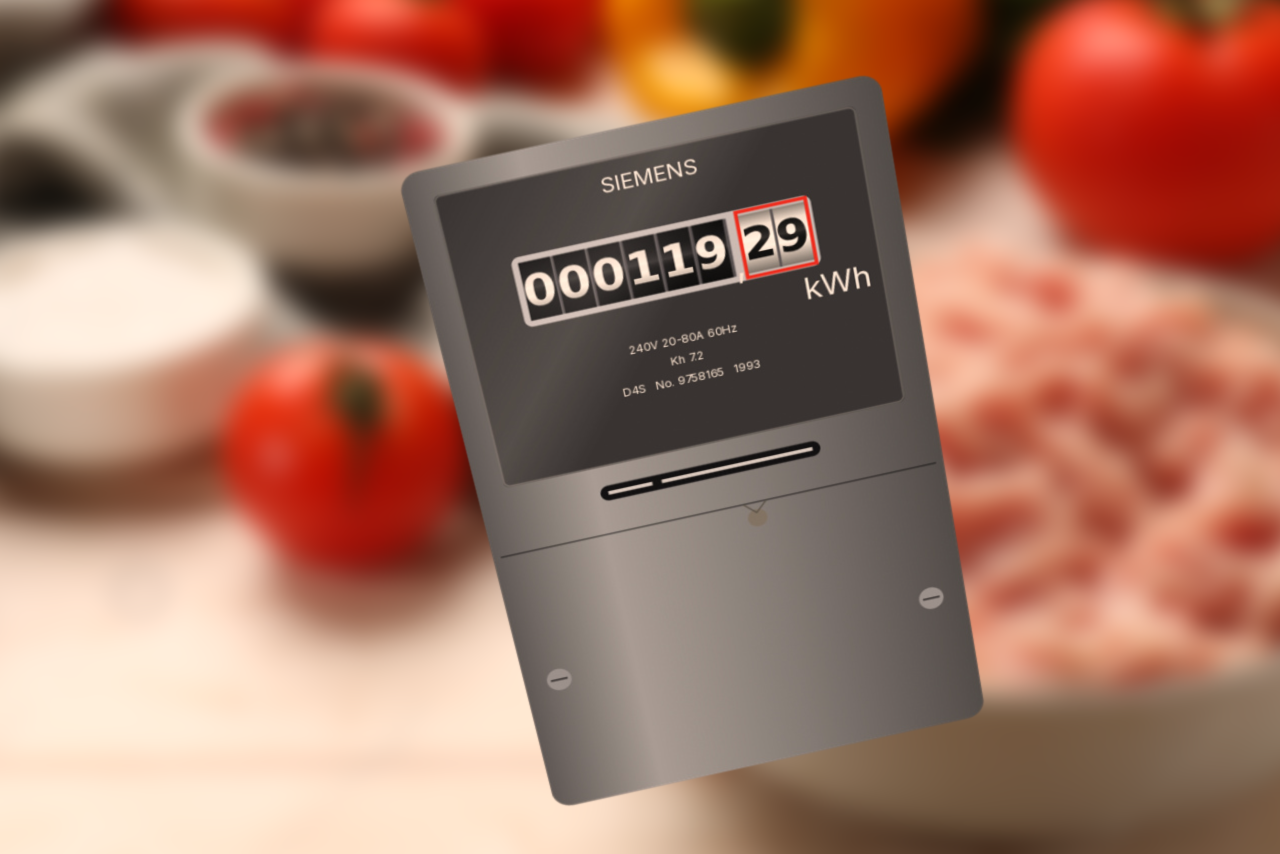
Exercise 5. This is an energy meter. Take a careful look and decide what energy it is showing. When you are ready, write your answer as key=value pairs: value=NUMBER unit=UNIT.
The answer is value=119.29 unit=kWh
